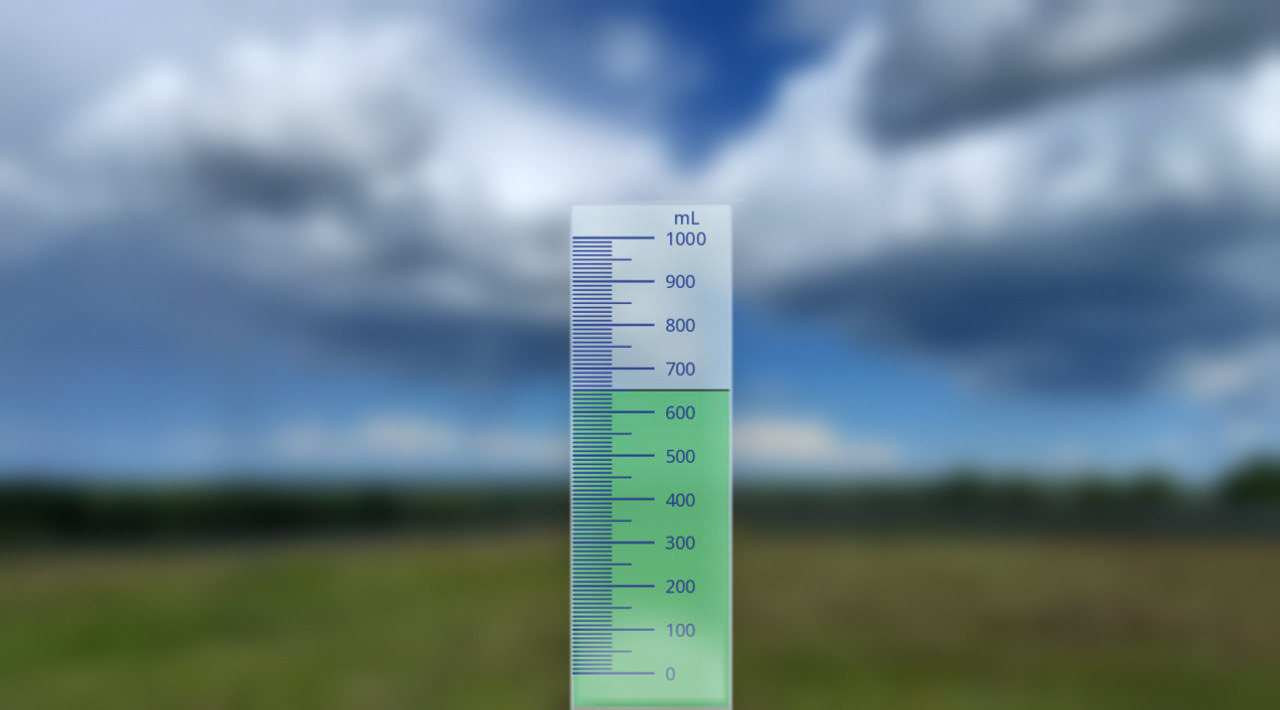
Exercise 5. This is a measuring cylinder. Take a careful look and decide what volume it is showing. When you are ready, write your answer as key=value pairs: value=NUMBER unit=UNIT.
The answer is value=650 unit=mL
